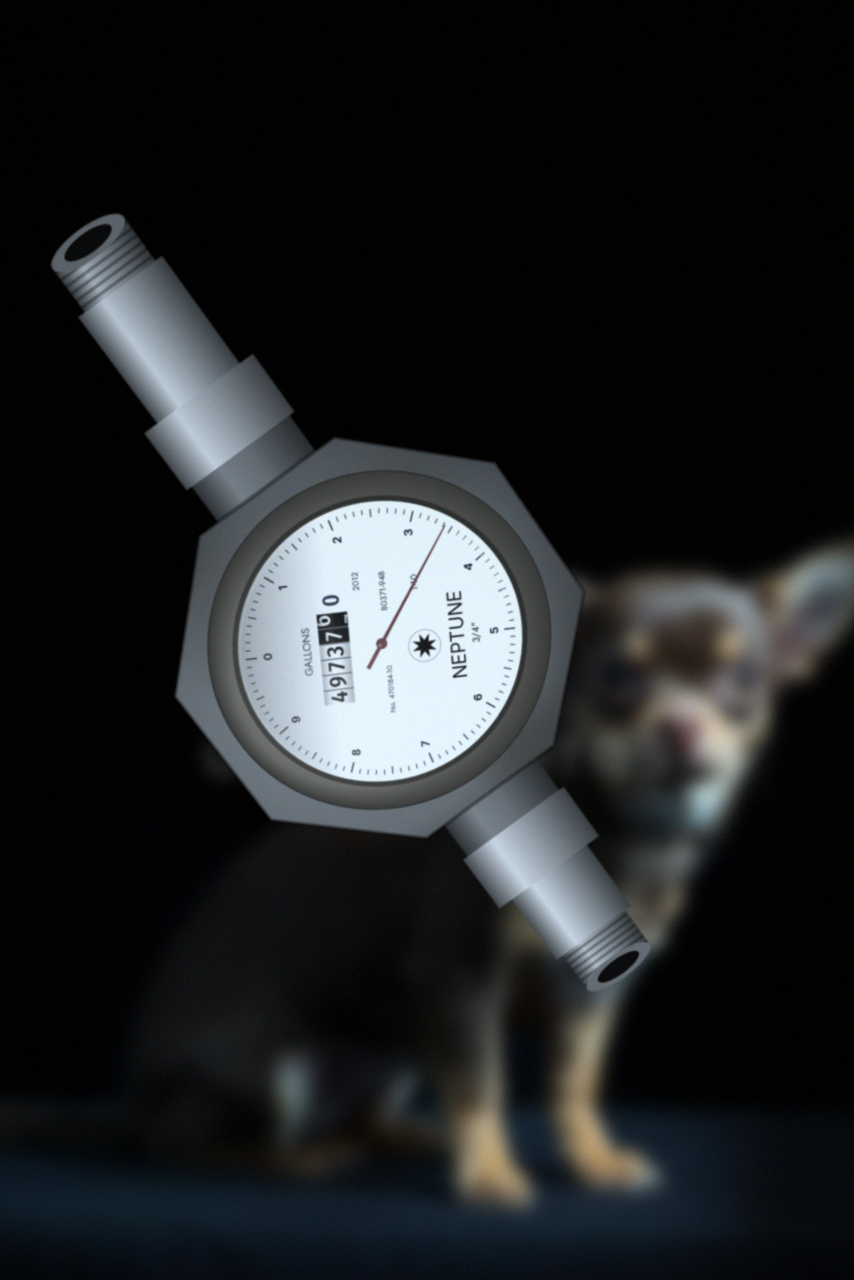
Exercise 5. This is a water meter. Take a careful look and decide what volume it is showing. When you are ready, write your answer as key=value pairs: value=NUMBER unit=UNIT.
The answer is value=4973763.4 unit=gal
